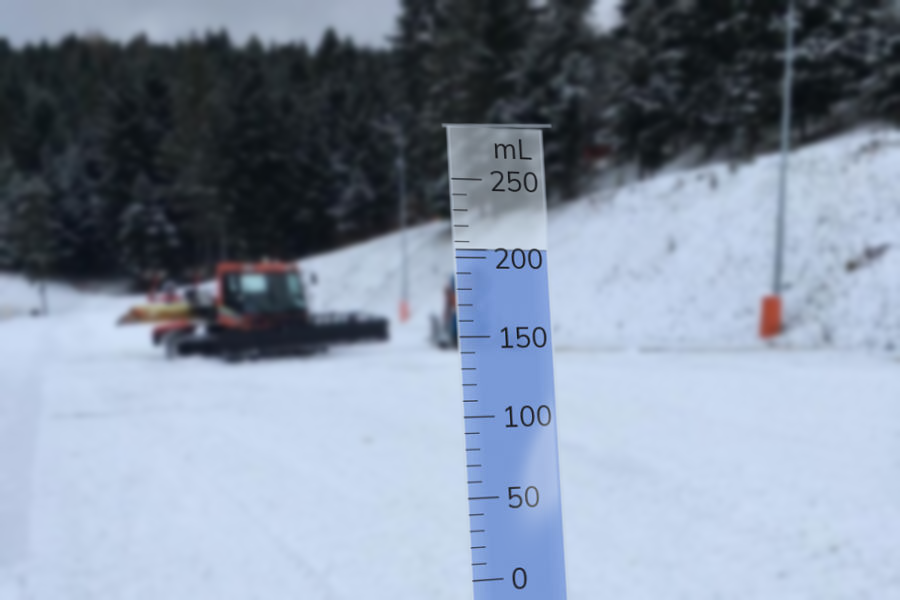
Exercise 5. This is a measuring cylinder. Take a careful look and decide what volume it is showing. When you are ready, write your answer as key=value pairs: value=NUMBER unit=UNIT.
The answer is value=205 unit=mL
